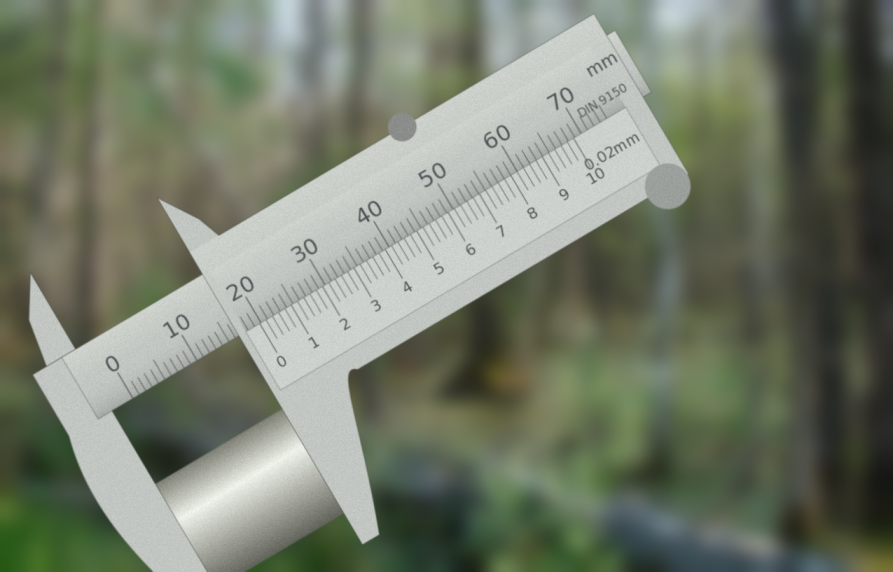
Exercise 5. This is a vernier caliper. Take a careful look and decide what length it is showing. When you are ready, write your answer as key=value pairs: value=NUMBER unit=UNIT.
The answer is value=19.8 unit=mm
